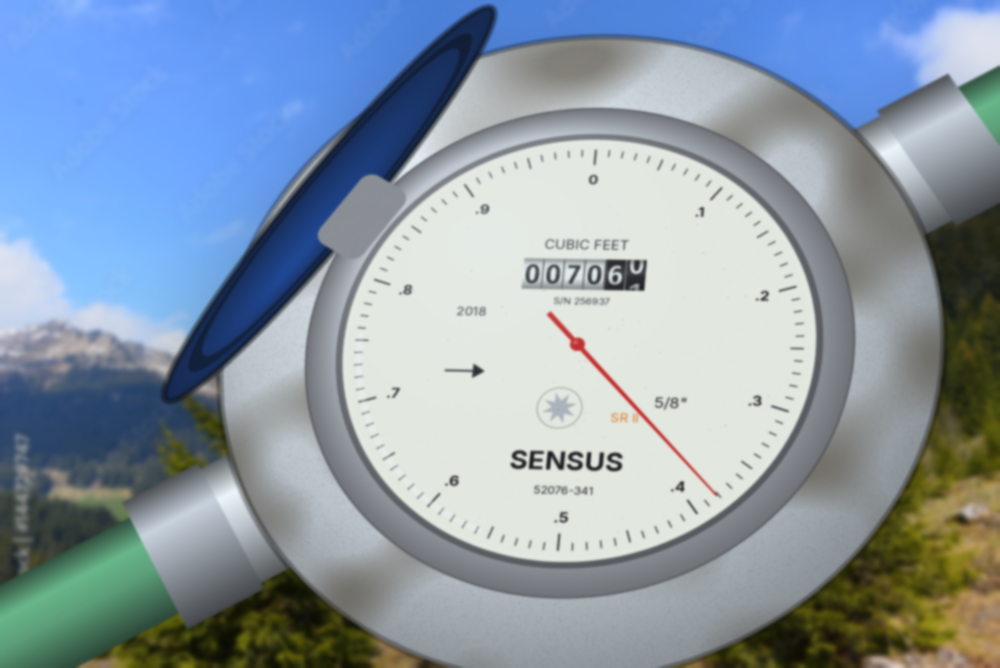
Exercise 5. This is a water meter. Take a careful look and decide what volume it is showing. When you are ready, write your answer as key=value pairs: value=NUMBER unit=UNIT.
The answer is value=7060.38 unit=ft³
